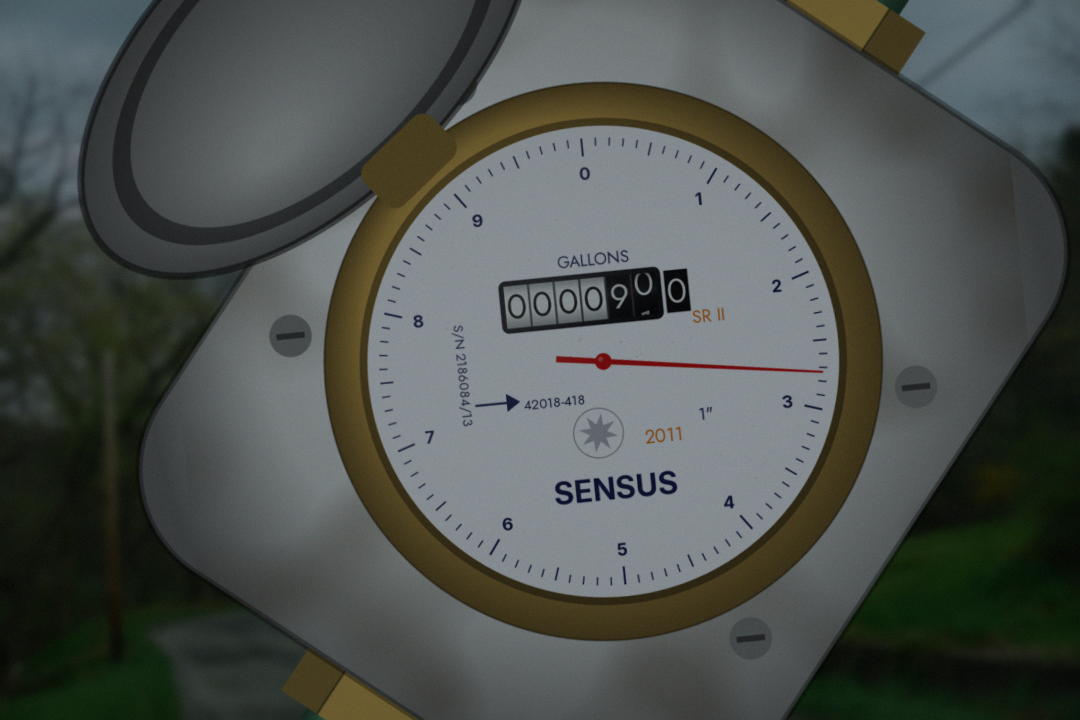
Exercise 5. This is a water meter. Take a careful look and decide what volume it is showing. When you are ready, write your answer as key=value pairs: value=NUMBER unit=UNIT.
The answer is value=902.7 unit=gal
